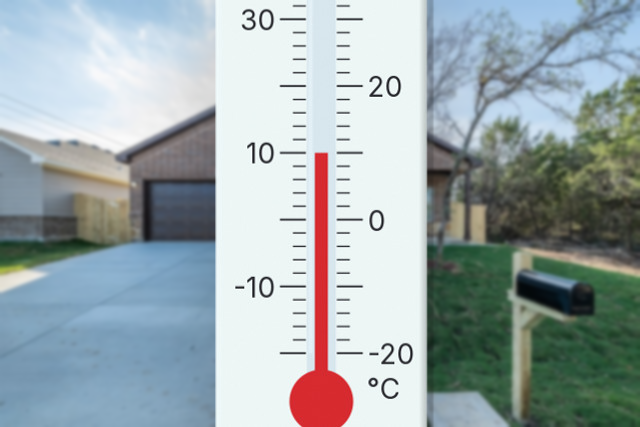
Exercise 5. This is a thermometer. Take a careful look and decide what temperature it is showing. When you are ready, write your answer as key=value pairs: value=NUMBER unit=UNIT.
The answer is value=10 unit=°C
